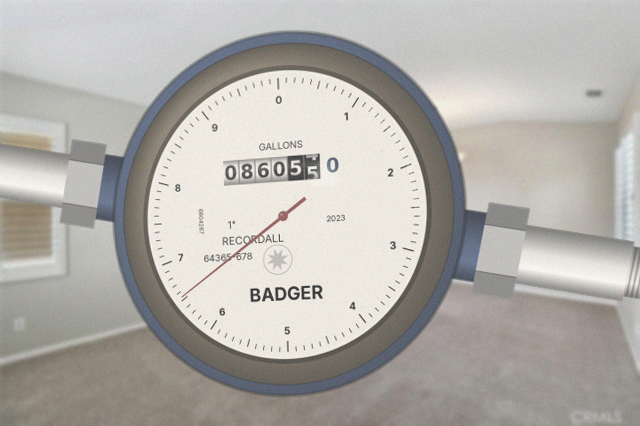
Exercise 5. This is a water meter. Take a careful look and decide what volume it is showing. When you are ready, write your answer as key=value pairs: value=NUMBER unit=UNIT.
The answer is value=860546.5 unit=gal
